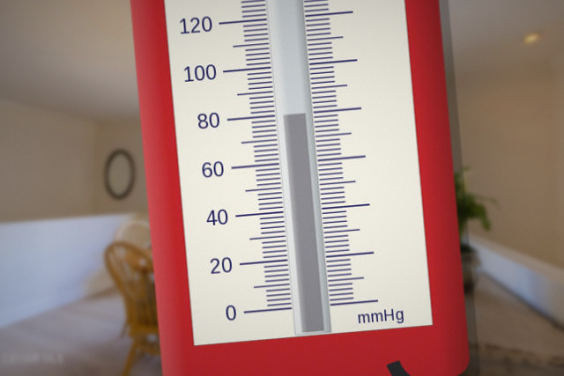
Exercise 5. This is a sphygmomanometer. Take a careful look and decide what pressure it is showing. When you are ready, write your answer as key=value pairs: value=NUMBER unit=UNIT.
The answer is value=80 unit=mmHg
